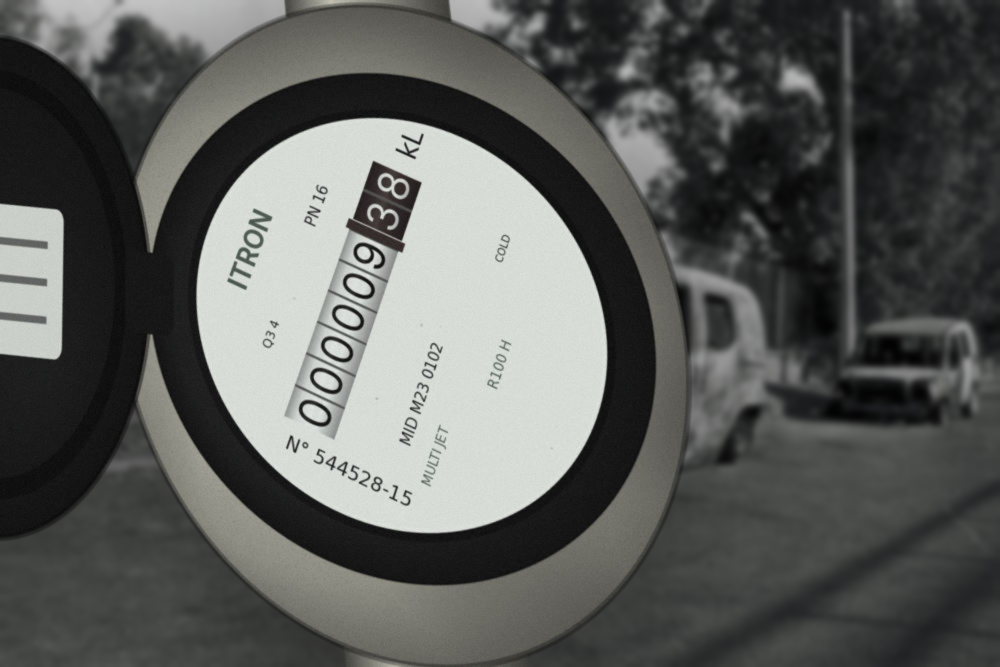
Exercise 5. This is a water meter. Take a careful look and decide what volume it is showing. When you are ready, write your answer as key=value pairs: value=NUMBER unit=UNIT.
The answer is value=9.38 unit=kL
